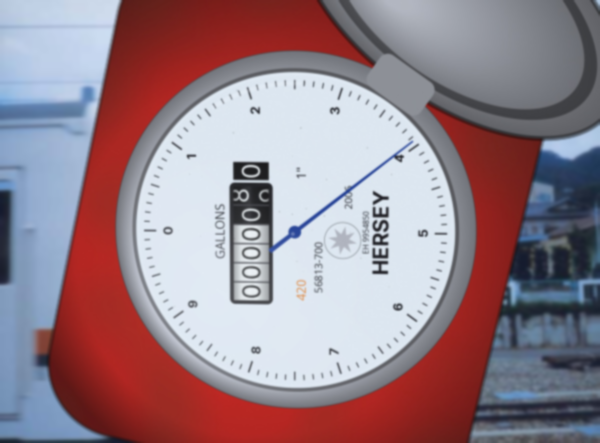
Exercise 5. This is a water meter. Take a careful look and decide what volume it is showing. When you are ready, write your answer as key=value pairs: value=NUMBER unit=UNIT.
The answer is value=83.9 unit=gal
